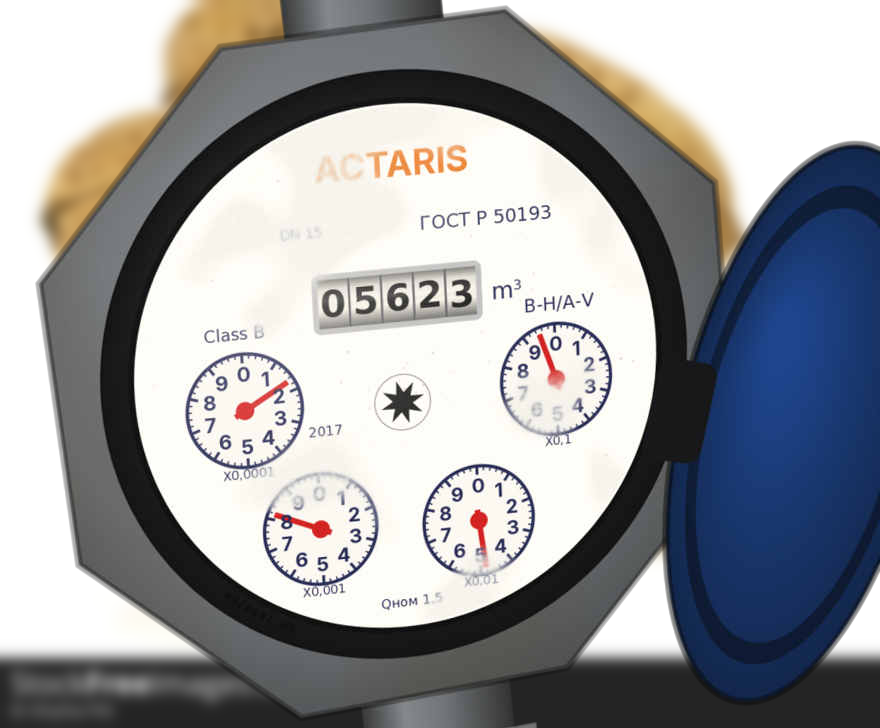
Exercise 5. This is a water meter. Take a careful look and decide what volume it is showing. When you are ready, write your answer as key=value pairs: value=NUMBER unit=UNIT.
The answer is value=5622.9481 unit=m³
